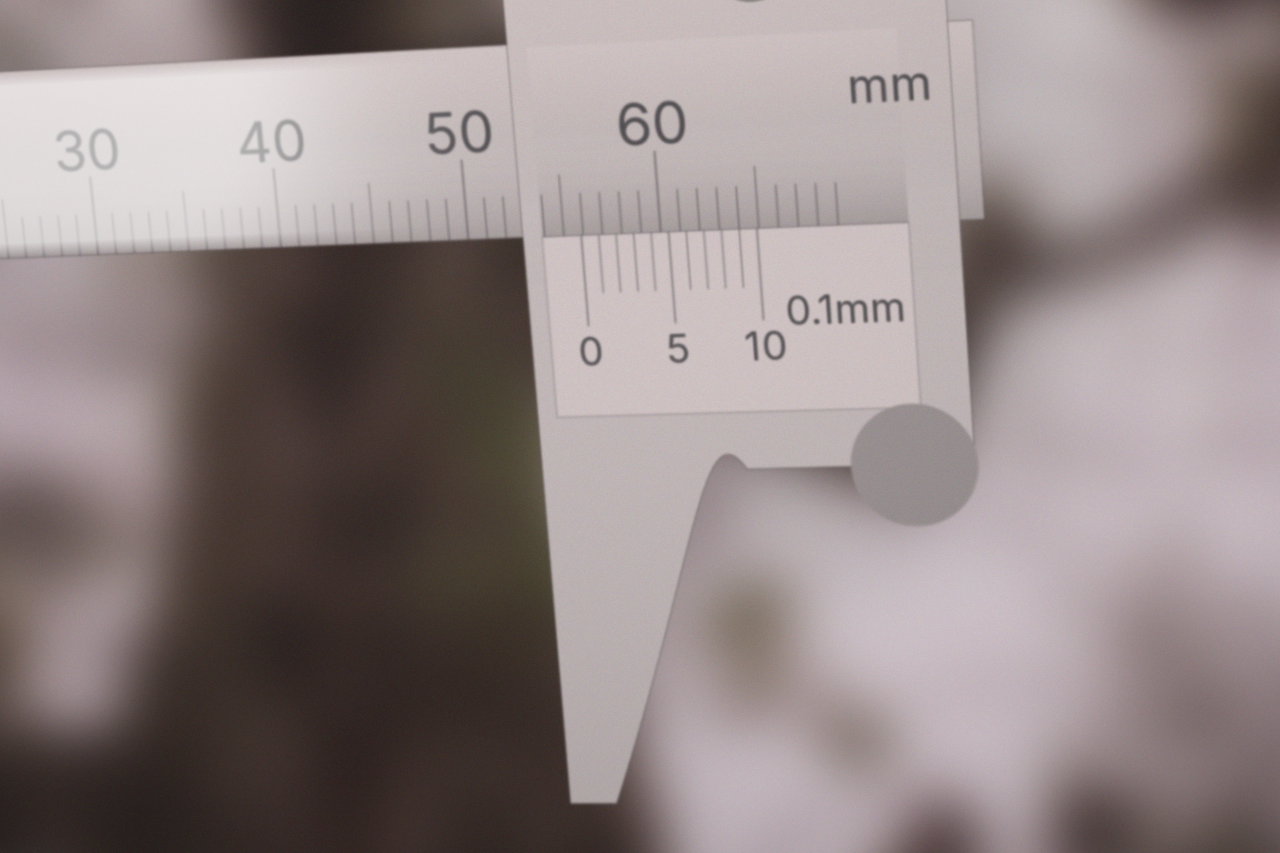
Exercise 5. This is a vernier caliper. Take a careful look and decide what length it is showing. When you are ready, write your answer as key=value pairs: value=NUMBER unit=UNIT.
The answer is value=55.9 unit=mm
